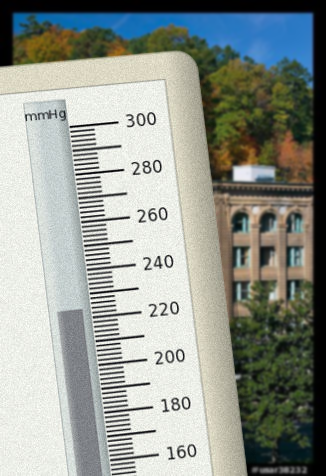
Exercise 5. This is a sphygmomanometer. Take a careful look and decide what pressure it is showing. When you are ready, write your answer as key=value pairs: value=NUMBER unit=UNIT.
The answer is value=224 unit=mmHg
